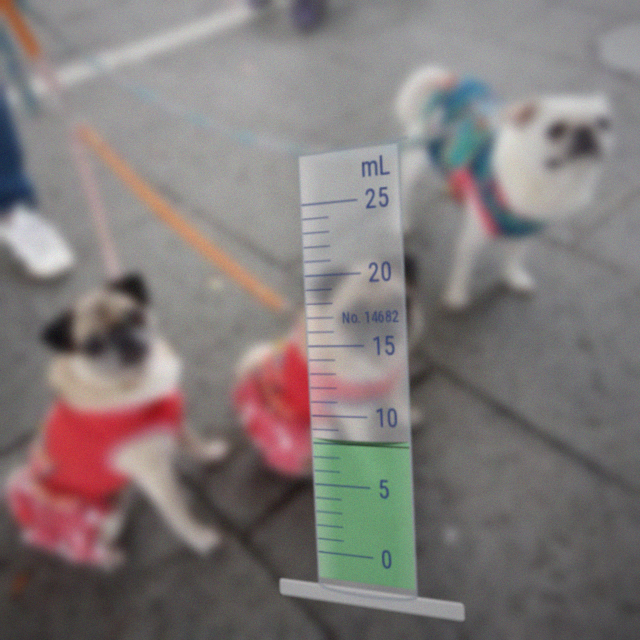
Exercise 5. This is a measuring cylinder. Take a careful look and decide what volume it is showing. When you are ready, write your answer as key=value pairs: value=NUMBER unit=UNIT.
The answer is value=8 unit=mL
